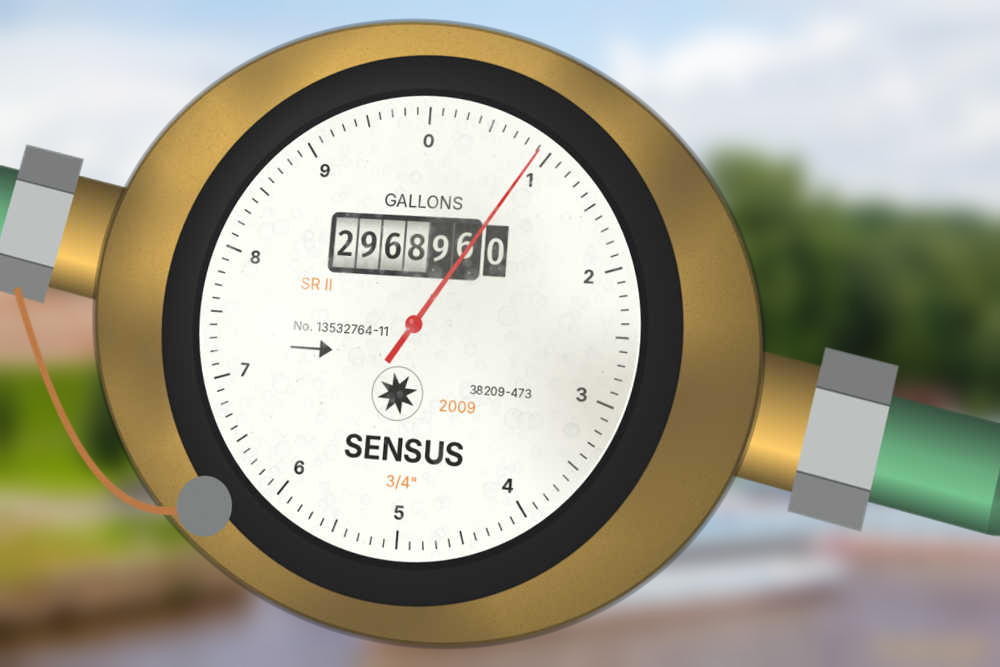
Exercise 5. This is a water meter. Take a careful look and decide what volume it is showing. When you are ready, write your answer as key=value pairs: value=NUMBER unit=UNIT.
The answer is value=2968960.9 unit=gal
